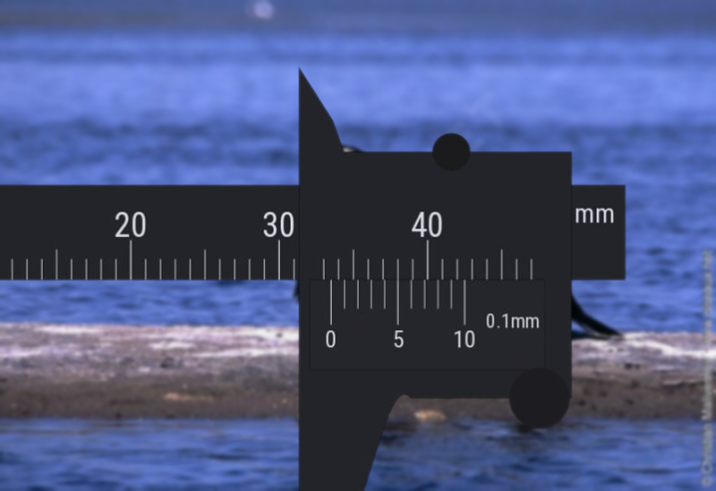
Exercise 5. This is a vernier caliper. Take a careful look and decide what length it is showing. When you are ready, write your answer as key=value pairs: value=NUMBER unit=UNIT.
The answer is value=33.5 unit=mm
